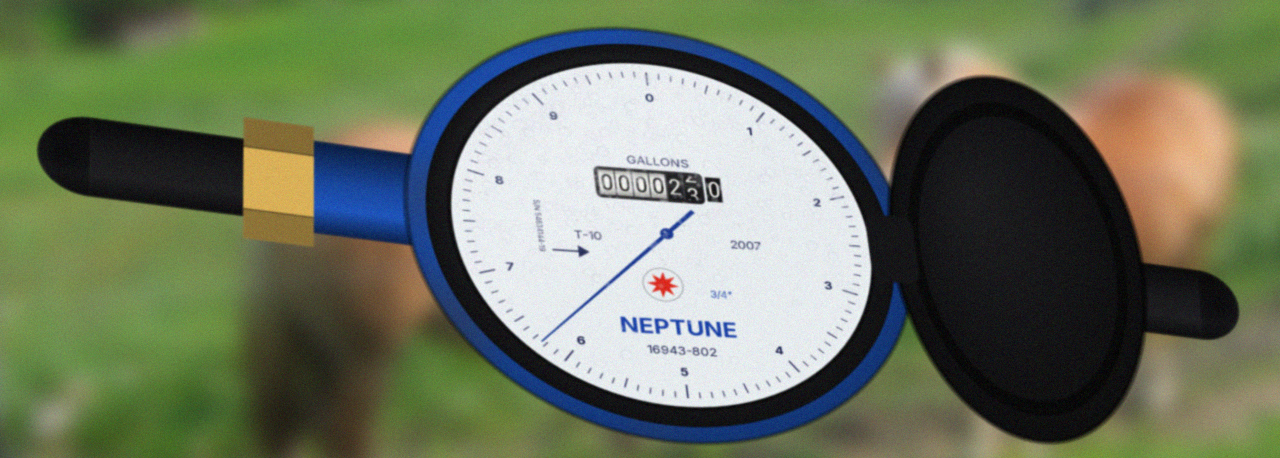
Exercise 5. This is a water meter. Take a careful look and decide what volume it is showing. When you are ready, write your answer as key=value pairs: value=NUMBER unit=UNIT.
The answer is value=226.2 unit=gal
